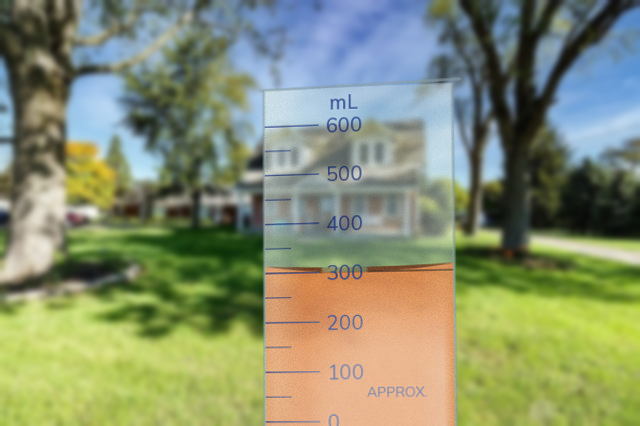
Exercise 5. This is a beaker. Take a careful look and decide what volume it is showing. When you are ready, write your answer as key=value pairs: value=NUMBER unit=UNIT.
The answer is value=300 unit=mL
